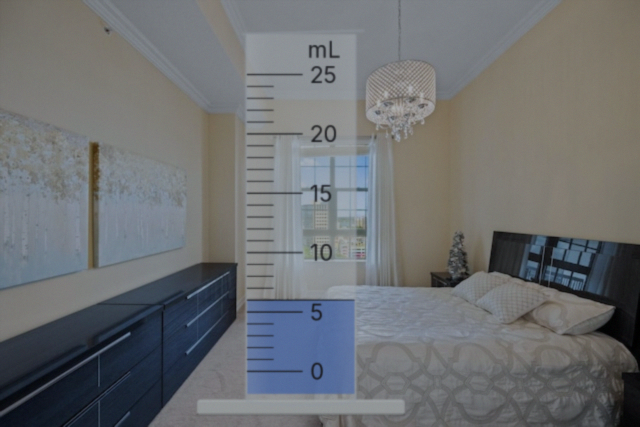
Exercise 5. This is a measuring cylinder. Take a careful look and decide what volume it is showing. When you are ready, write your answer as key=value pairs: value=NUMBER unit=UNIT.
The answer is value=6 unit=mL
